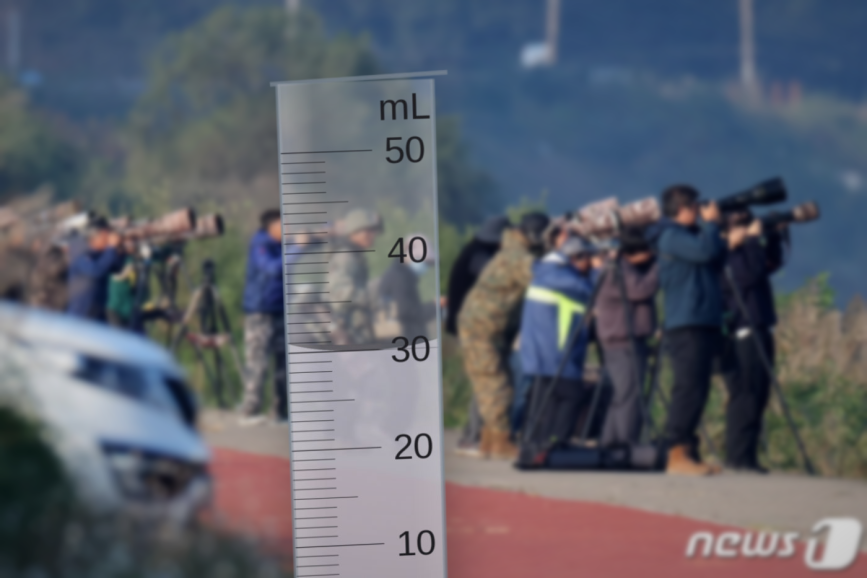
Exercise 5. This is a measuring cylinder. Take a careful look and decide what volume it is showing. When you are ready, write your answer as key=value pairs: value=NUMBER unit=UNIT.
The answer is value=30 unit=mL
